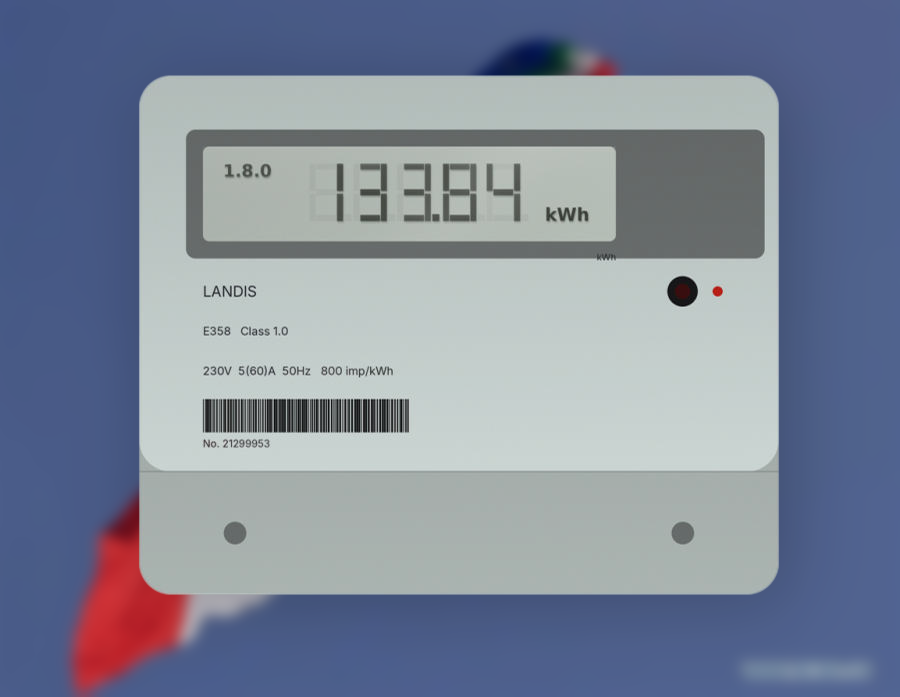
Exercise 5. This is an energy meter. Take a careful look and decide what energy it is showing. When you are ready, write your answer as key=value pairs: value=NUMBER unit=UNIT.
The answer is value=133.84 unit=kWh
